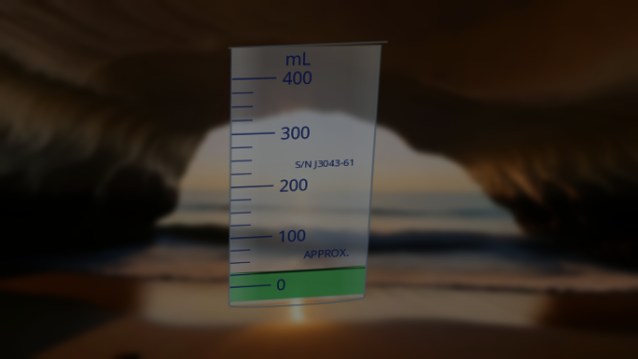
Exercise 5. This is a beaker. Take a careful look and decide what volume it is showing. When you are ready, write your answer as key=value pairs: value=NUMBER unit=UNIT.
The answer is value=25 unit=mL
